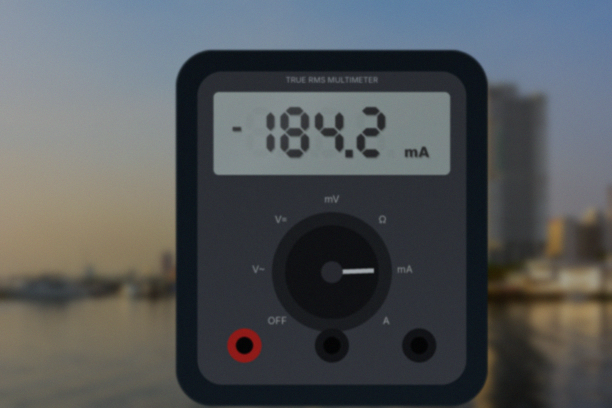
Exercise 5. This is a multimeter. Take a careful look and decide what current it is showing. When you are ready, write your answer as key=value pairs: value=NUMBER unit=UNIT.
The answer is value=-184.2 unit=mA
